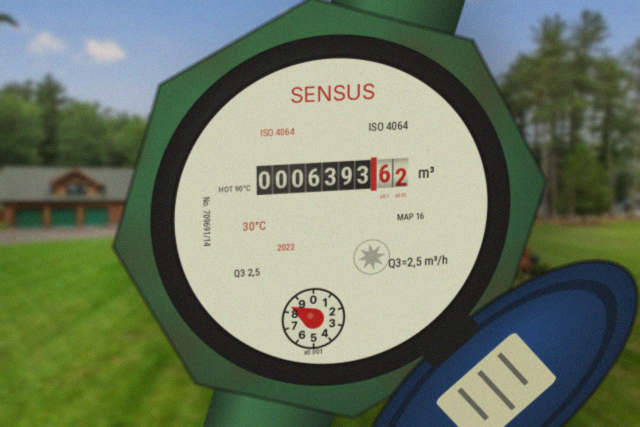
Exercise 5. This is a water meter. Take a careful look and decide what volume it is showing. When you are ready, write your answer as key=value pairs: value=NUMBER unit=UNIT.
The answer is value=6393.618 unit=m³
